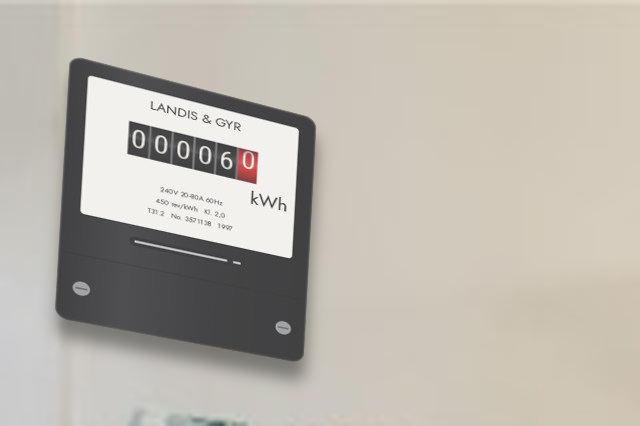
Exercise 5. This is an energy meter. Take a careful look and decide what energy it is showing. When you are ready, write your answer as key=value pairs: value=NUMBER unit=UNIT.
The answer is value=6.0 unit=kWh
